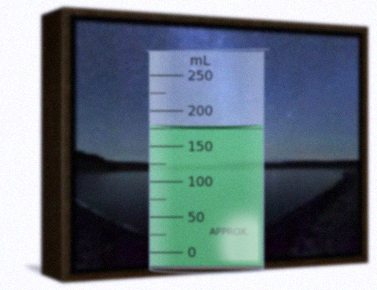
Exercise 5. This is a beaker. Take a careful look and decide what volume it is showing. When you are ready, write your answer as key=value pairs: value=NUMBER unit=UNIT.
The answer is value=175 unit=mL
